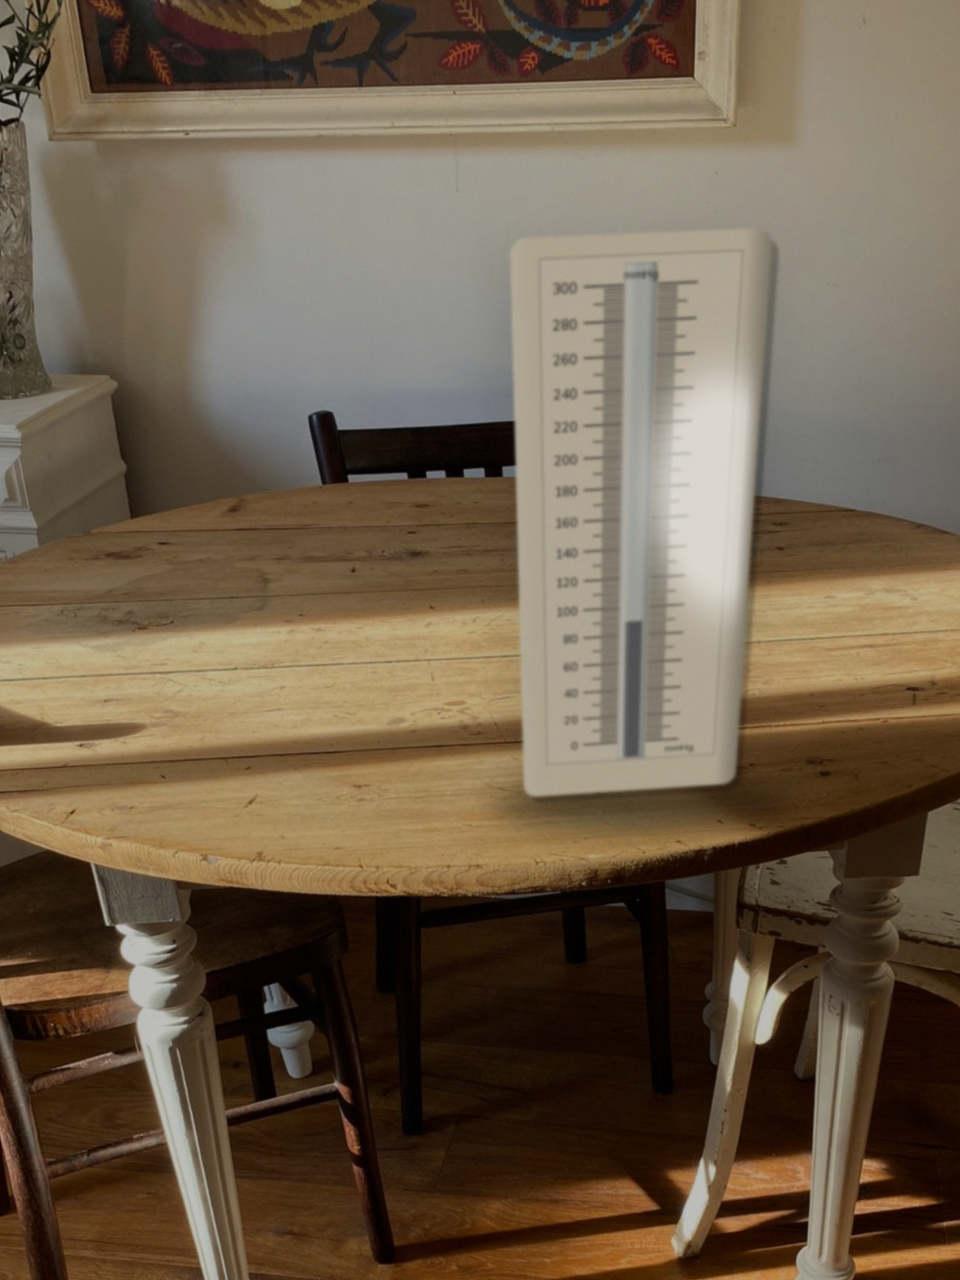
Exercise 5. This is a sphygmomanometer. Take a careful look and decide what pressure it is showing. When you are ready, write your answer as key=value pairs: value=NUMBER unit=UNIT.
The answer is value=90 unit=mmHg
